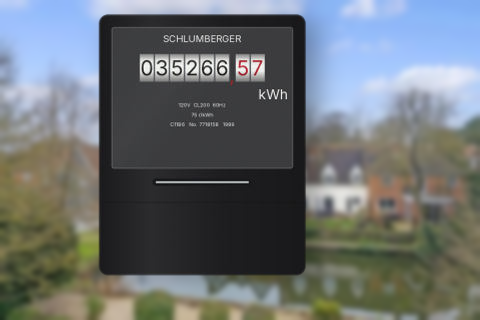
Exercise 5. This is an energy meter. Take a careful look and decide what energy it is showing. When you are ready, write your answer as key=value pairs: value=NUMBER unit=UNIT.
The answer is value=35266.57 unit=kWh
